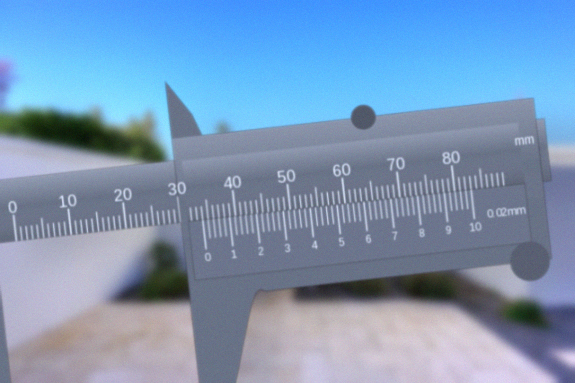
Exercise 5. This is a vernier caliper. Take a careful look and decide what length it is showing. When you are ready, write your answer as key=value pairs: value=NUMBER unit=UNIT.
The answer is value=34.0 unit=mm
